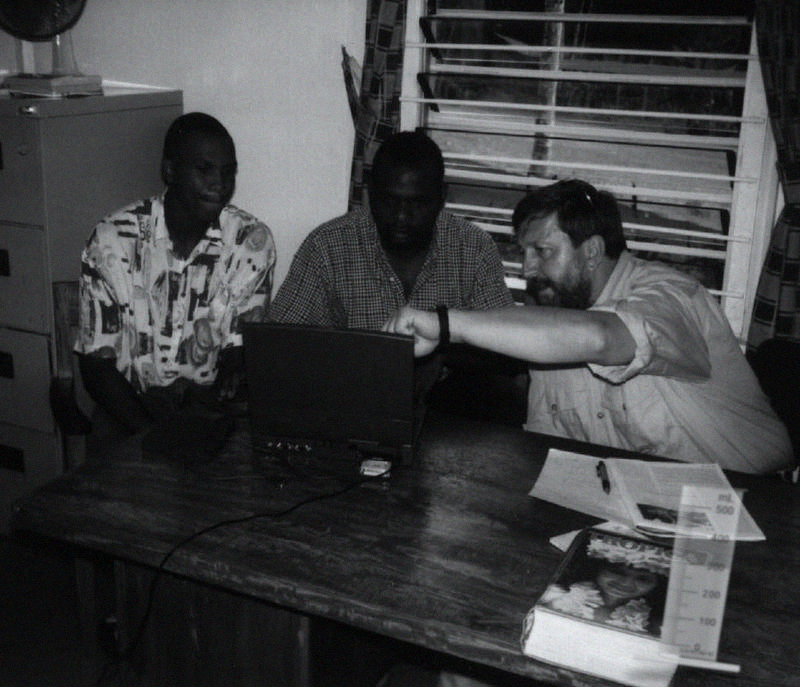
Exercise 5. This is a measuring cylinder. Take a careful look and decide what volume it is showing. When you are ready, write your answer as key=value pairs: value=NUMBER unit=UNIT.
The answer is value=300 unit=mL
